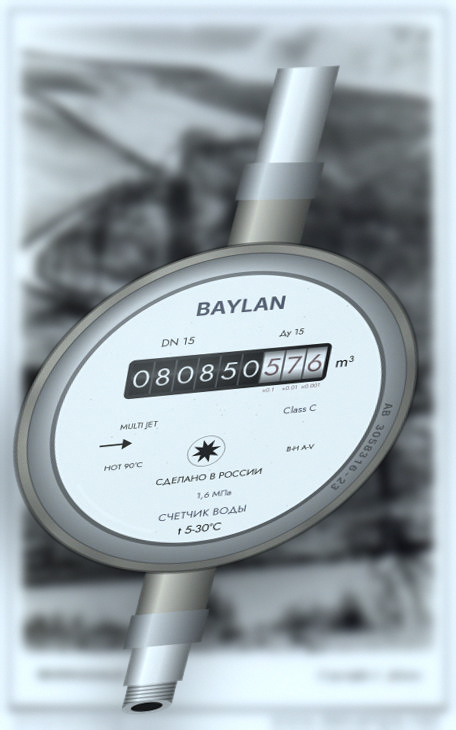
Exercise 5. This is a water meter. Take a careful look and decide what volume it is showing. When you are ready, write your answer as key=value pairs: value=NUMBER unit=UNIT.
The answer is value=80850.576 unit=m³
